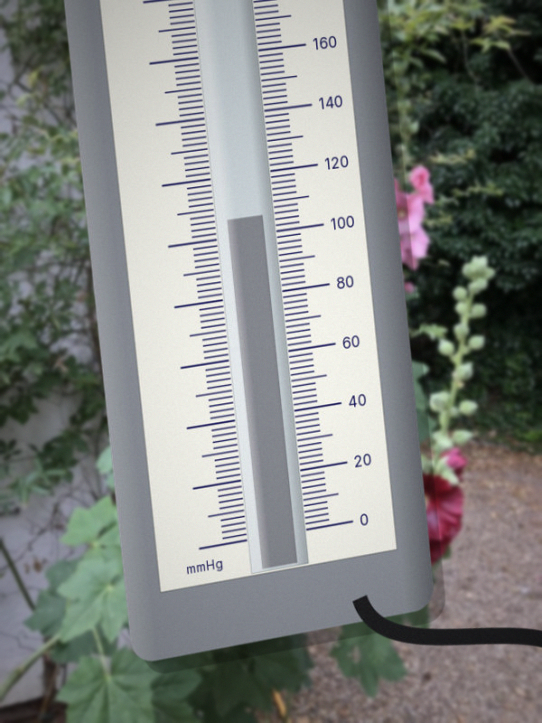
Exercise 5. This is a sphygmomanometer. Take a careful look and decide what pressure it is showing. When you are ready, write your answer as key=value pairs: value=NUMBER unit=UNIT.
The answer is value=106 unit=mmHg
